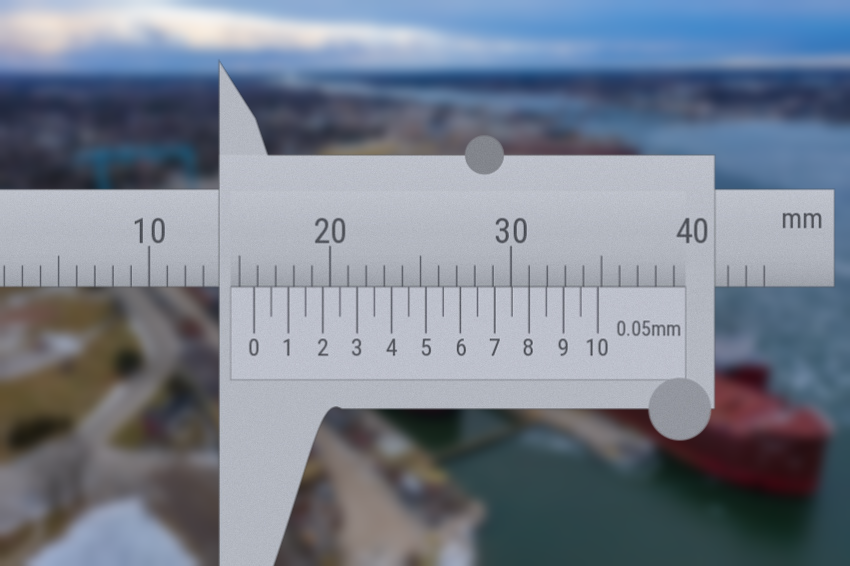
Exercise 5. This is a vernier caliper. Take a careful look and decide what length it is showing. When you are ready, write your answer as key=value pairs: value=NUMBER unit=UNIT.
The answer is value=15.8 unit=mm
